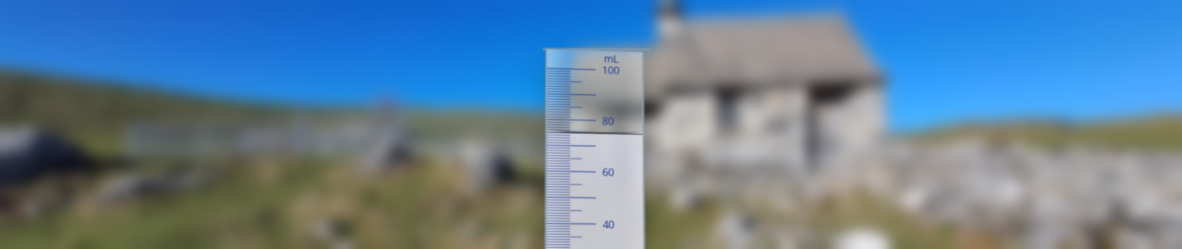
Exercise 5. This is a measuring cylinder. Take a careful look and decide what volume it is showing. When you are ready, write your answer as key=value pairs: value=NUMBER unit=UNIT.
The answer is value=75 unit=mL
